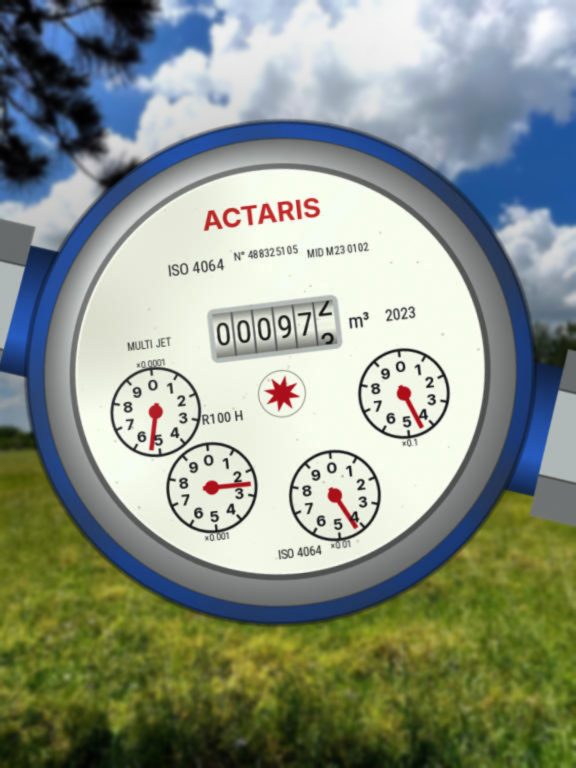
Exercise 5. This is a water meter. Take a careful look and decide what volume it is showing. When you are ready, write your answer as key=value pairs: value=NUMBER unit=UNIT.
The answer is value=972.4425 unit=m³
